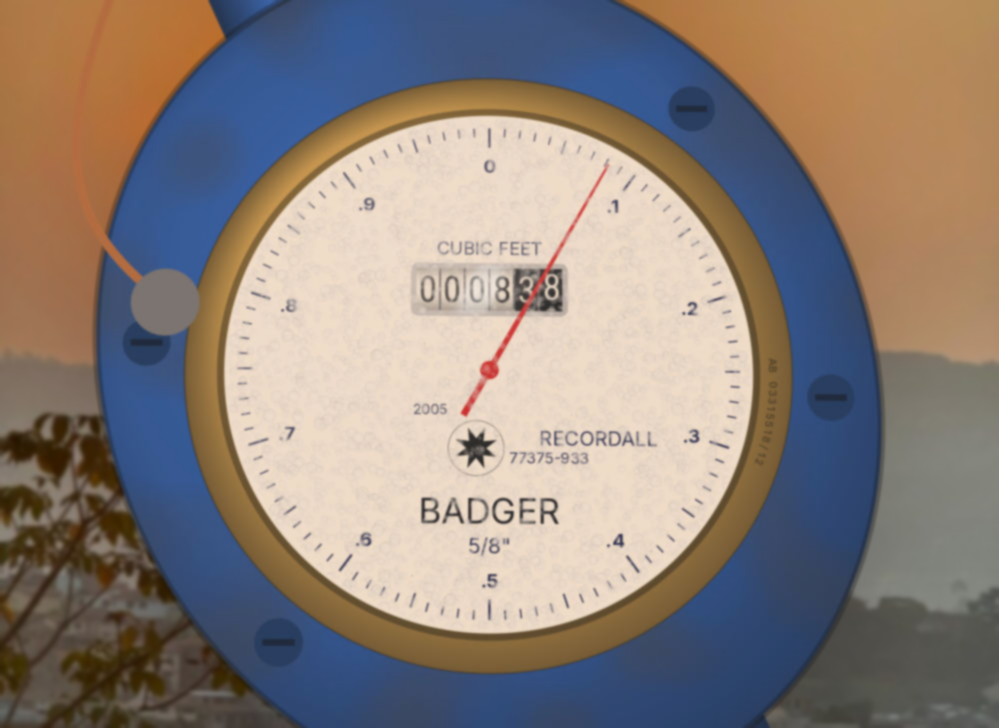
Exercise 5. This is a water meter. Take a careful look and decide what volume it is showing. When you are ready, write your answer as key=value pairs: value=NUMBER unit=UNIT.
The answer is value=838.08 unit=ft³
